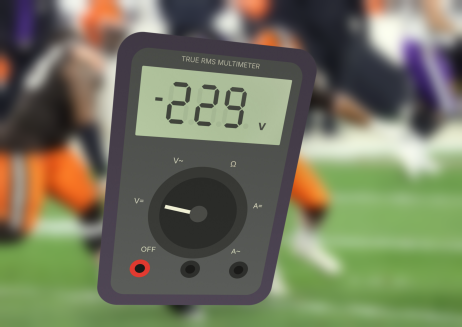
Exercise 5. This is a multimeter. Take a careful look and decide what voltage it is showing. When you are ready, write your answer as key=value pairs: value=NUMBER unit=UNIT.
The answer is value=-229 unit=V
